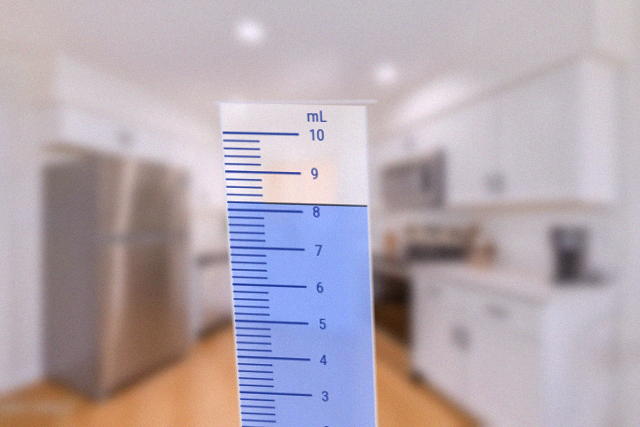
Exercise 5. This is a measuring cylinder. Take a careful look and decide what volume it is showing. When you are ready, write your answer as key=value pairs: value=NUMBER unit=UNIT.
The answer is value=8.2 unit=mL
